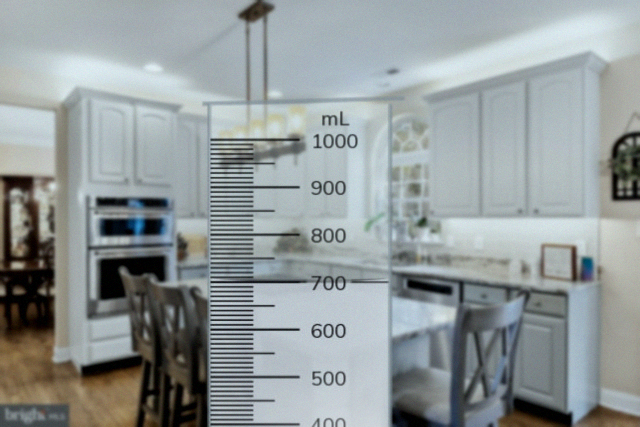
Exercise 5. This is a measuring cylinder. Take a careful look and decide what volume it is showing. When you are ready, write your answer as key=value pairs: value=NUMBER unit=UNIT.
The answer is value=700 unit=mL
